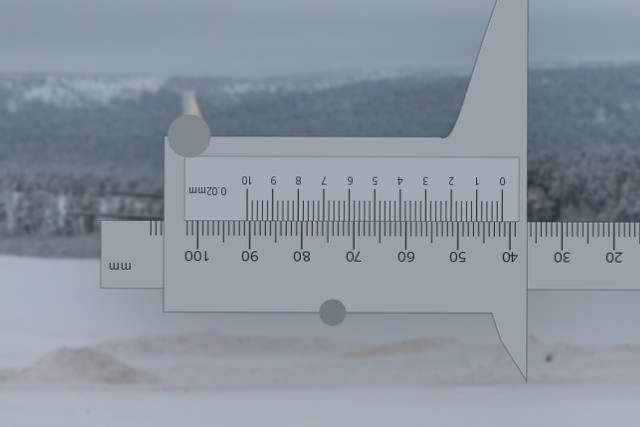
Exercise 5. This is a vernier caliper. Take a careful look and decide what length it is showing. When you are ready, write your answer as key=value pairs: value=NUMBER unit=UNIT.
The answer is value=41.5 unit=mm
